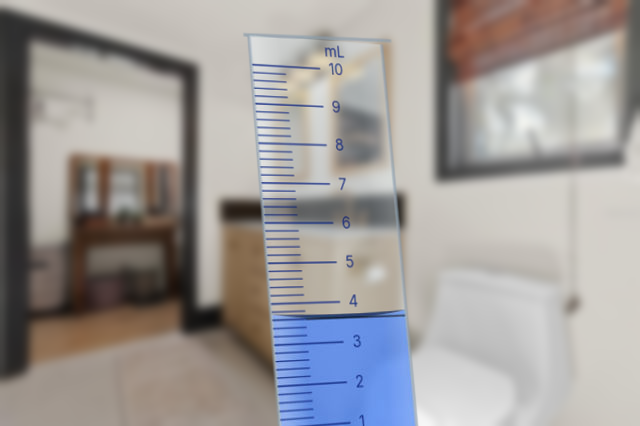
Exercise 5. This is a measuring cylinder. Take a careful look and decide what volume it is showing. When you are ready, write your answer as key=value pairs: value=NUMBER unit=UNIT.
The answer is value=3.6 unit=mL
